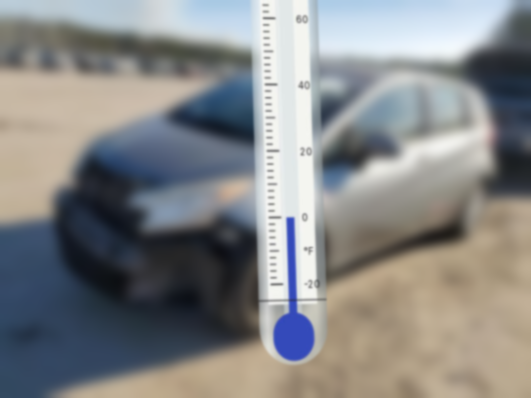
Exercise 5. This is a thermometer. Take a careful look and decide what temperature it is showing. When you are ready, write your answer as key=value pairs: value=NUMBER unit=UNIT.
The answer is value=0 unit=°F
